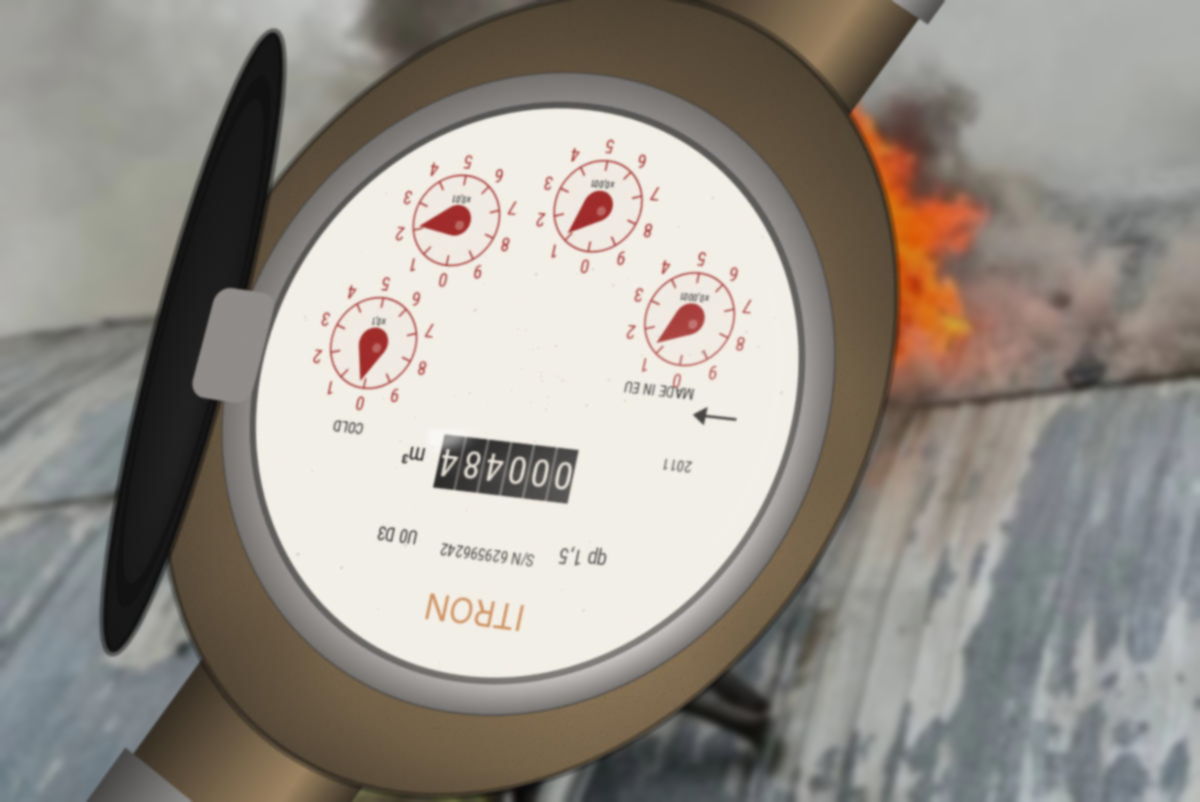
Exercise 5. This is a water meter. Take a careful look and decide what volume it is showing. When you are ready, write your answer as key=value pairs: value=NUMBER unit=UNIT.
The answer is value=484.0211 unit=m³
